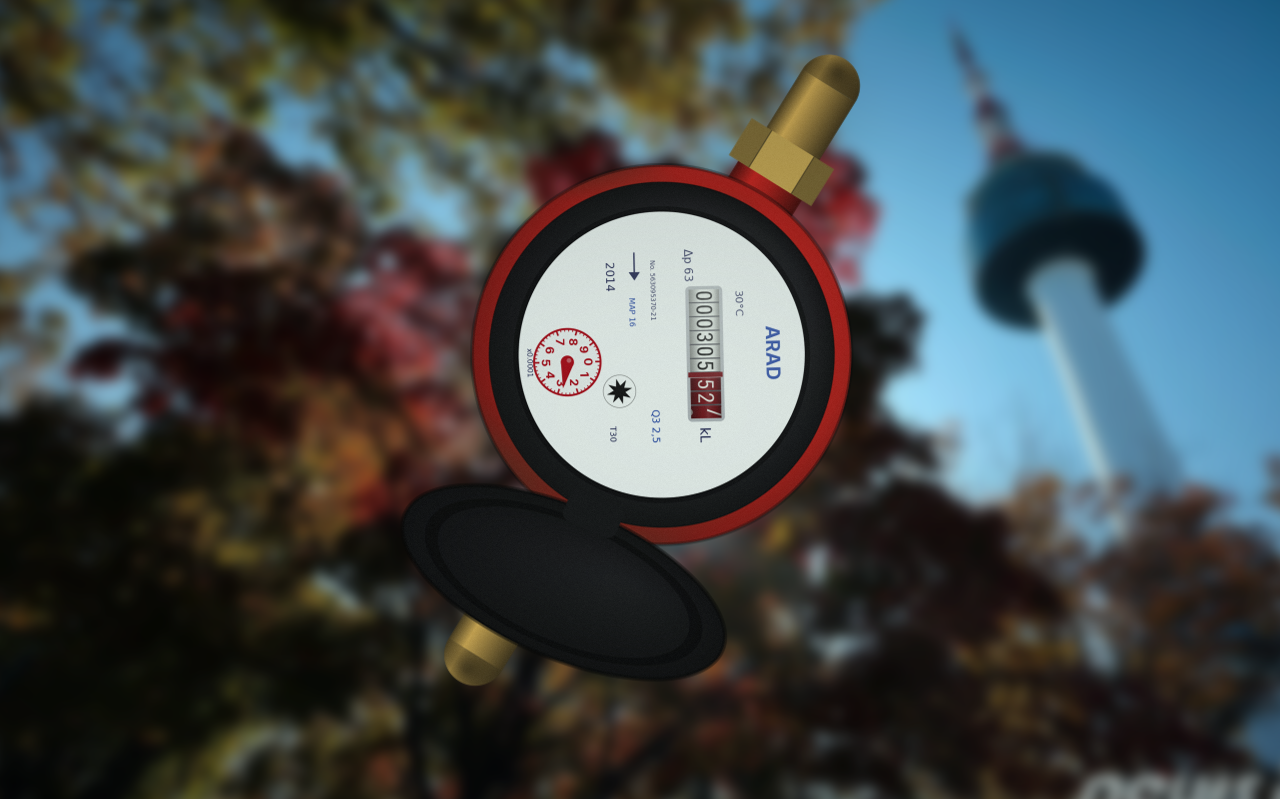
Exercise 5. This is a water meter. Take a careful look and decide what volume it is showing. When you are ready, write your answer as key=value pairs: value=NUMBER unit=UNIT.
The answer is value=305.5272 unit=kL
